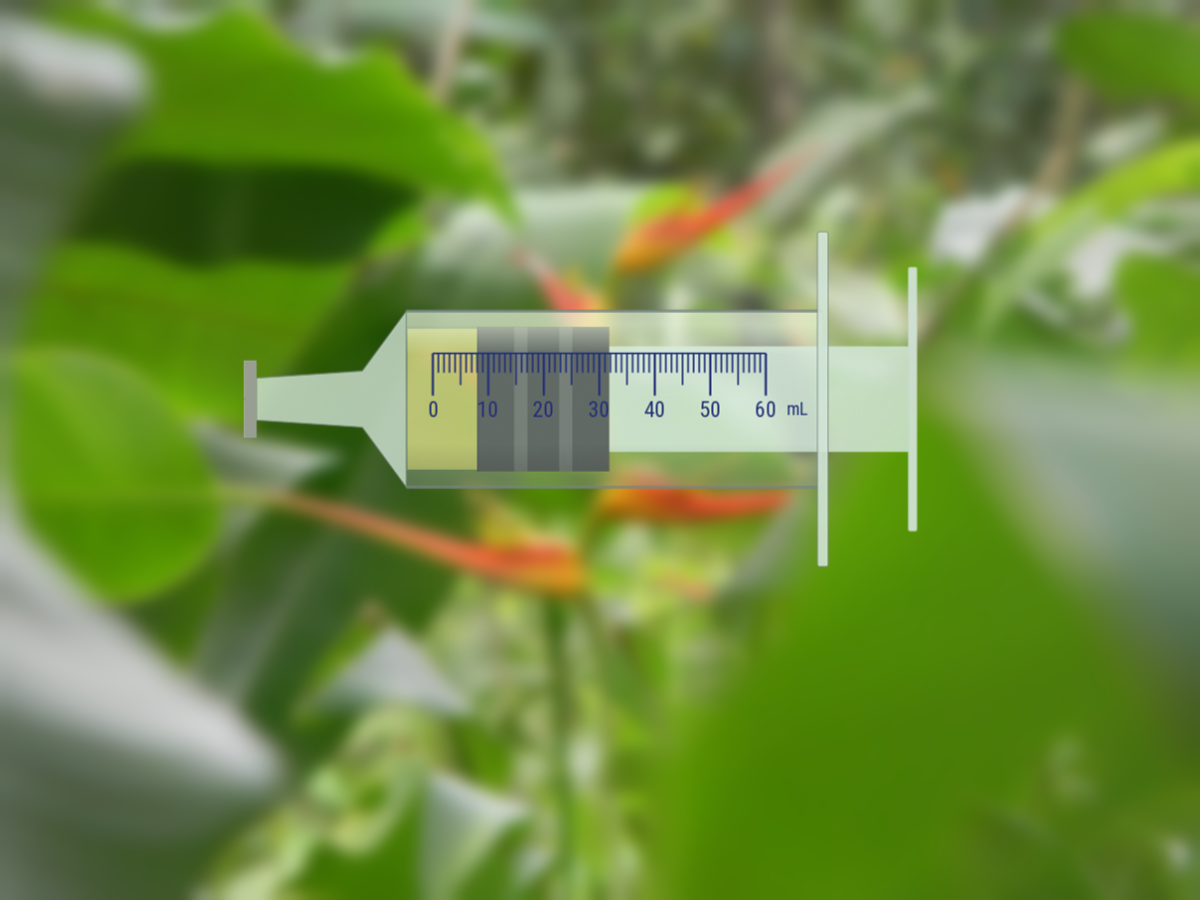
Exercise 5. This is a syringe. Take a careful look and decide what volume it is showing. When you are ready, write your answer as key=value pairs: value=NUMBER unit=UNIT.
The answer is value=8 unit=mL
